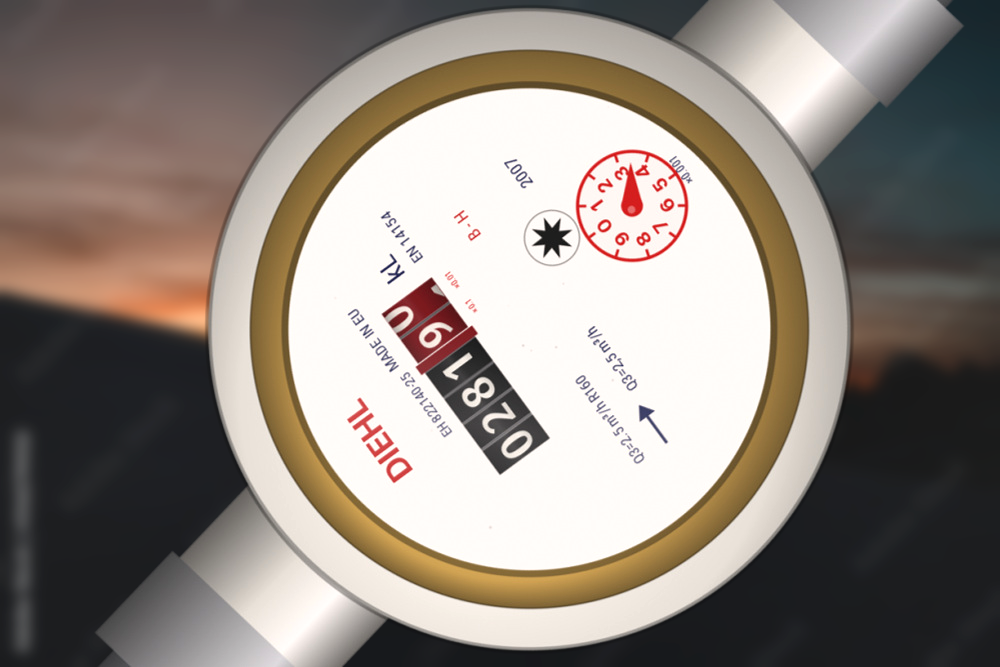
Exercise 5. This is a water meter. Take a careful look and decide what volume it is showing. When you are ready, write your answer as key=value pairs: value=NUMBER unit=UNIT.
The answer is value=281.903 unit=kL
